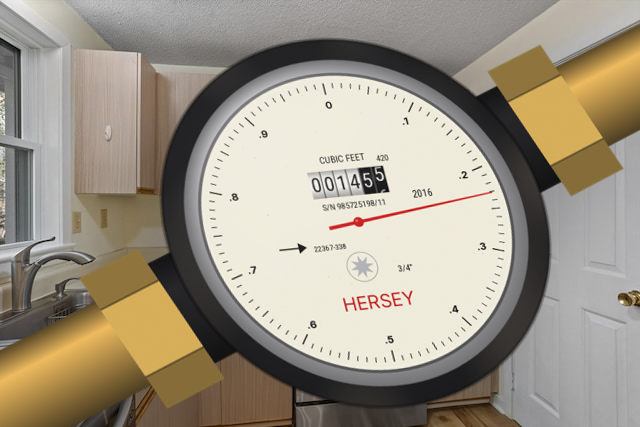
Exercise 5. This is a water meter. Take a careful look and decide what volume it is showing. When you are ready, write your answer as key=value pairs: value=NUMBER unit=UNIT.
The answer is value=1455.23 unit=ft³
